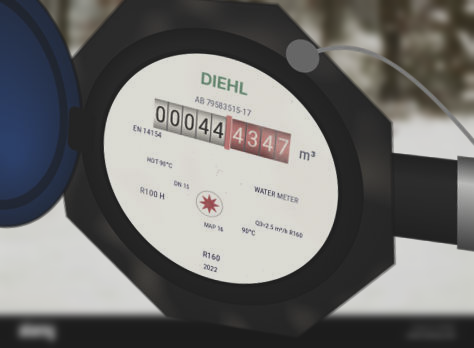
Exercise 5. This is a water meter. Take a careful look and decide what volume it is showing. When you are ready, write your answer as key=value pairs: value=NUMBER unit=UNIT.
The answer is value=44.4347 unit=m³
